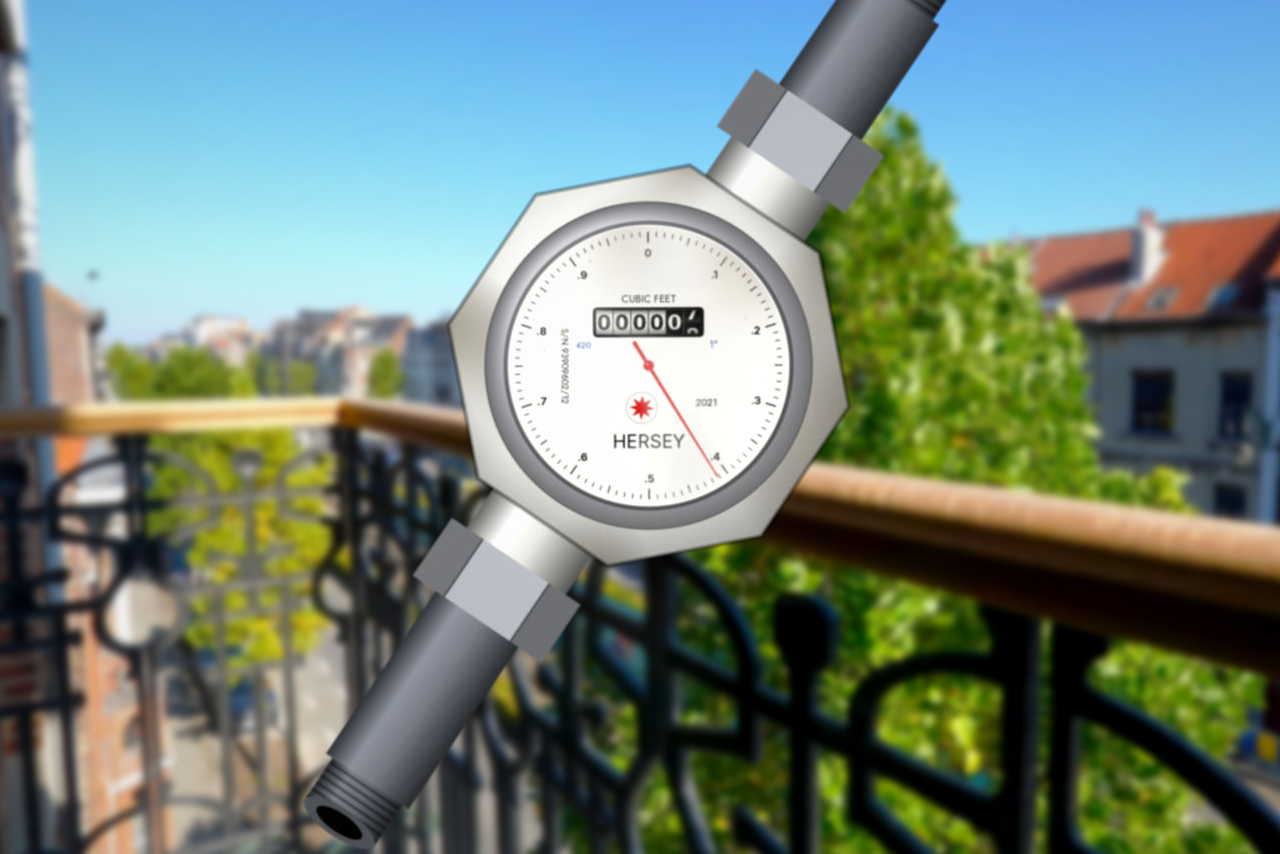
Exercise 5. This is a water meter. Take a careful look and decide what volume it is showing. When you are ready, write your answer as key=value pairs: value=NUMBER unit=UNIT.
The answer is value=7.41 unit=ft³
